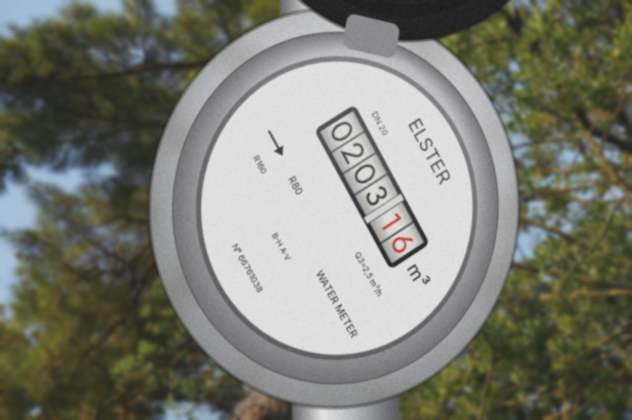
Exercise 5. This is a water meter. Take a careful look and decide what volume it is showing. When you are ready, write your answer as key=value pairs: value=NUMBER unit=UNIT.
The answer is value=203.16 unit=m³
